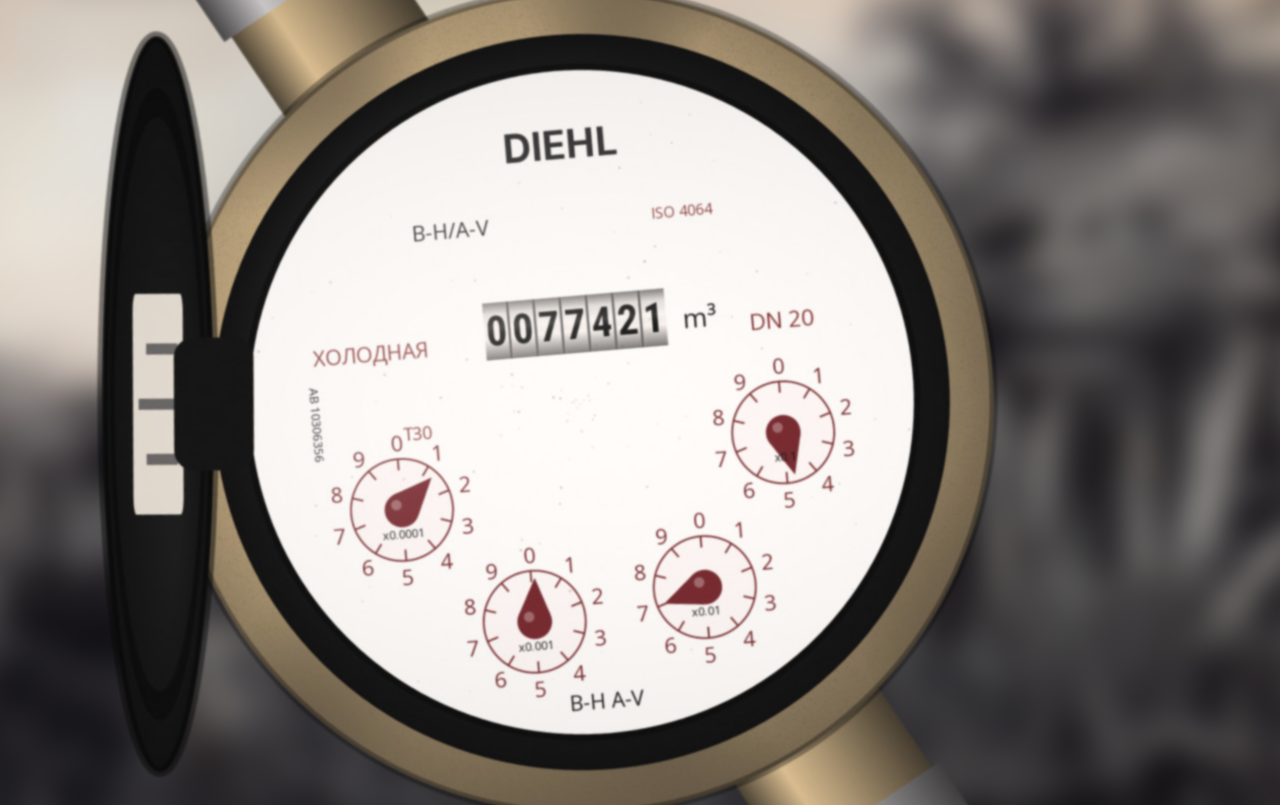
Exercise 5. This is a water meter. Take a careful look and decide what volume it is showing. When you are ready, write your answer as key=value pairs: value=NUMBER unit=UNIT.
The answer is value=77421.4701 unit=m³
